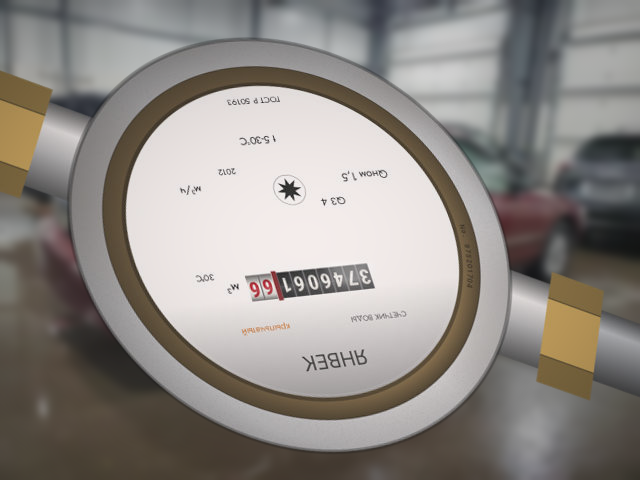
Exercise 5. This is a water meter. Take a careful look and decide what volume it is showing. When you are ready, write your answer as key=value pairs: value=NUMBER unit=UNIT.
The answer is value=3746061.66 unit=m³
